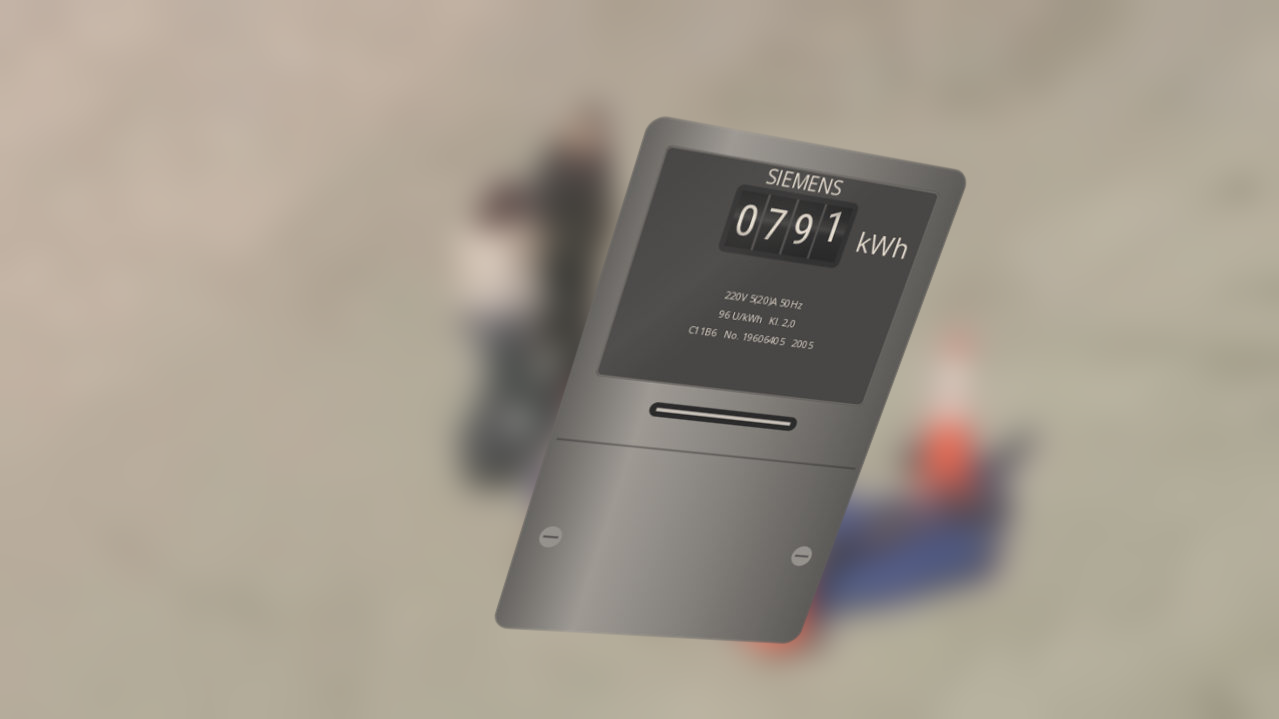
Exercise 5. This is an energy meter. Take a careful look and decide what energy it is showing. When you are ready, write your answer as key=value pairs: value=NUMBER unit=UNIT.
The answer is value=791 unit=kWh
